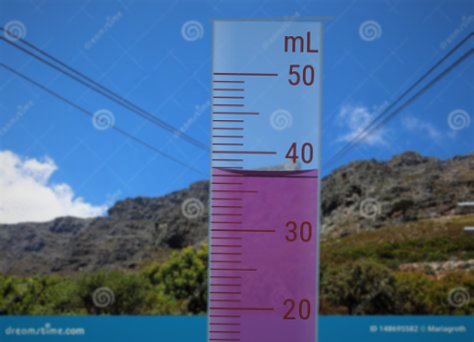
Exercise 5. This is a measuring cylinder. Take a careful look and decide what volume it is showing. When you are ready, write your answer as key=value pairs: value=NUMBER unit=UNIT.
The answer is value=37 unit=mL
